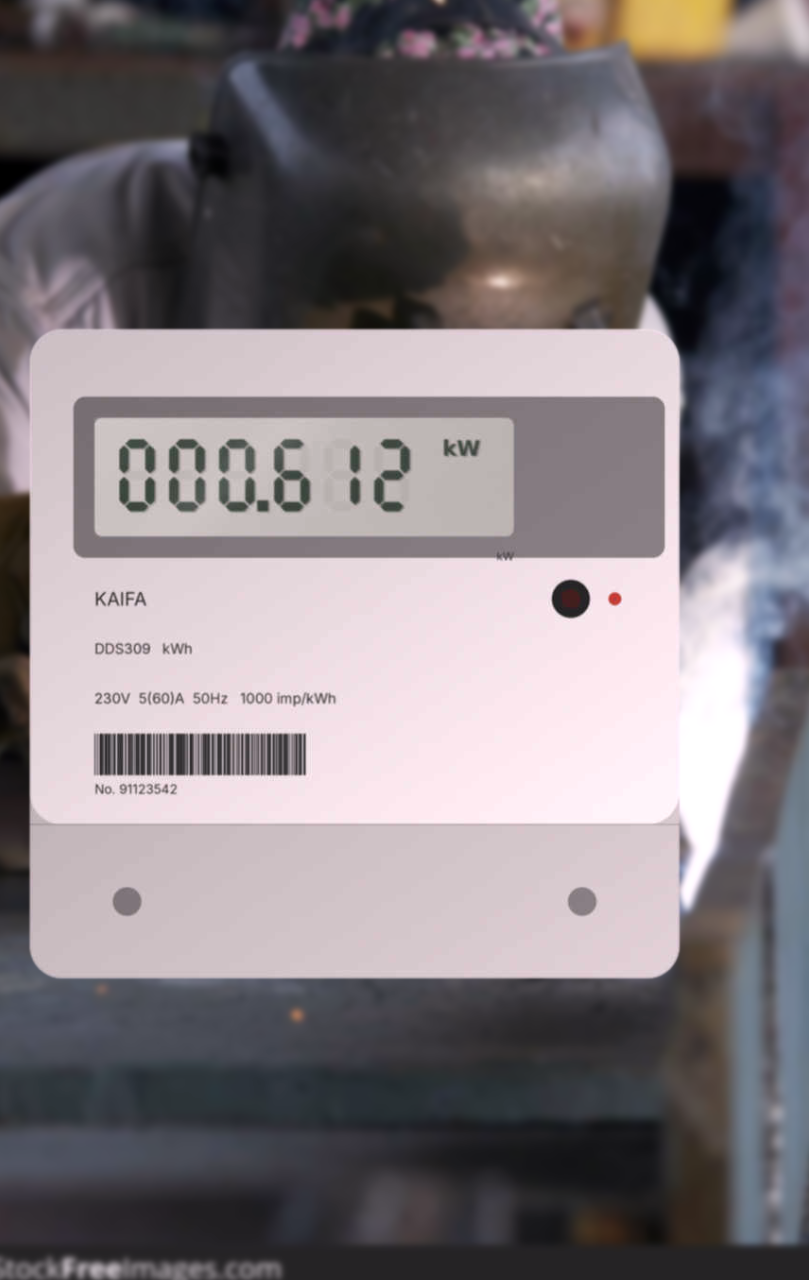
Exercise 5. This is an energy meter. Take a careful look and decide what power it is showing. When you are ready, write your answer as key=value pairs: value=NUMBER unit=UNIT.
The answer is value=0.612 unit=kW
